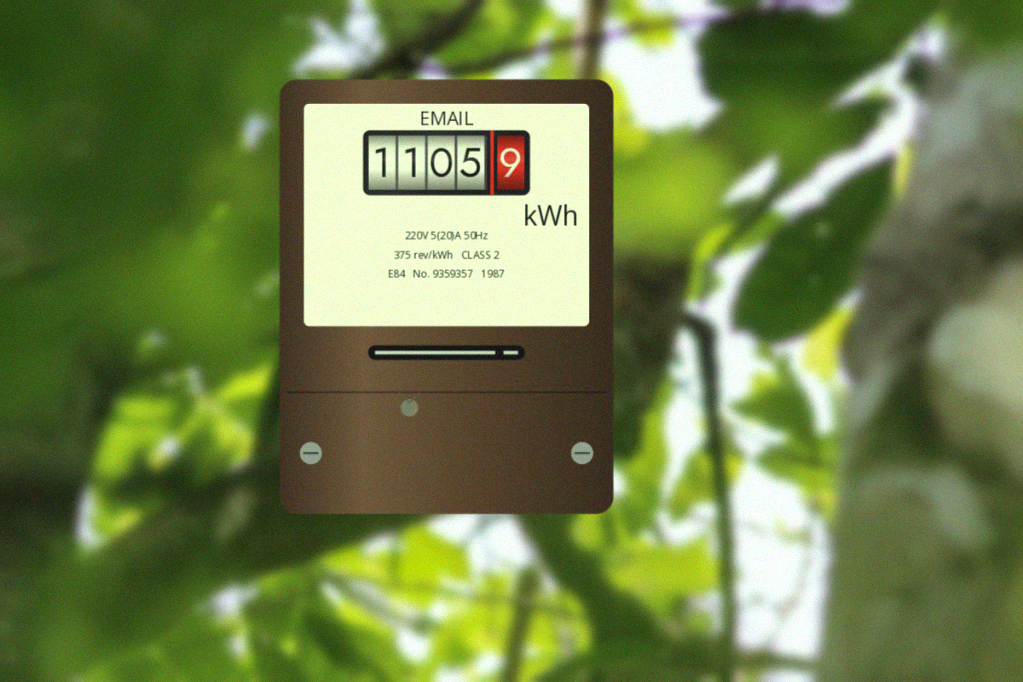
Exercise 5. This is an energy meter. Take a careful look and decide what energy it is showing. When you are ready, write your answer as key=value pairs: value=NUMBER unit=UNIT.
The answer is value=1105.9 unit=kWh
